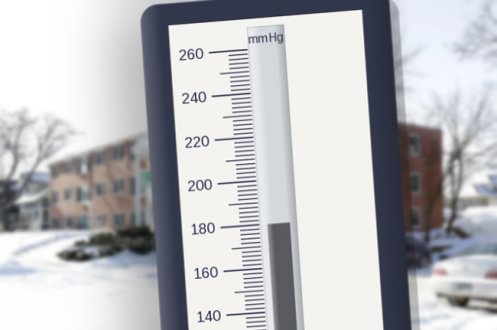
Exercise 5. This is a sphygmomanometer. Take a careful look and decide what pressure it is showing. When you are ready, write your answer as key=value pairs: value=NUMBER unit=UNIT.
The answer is value=180 unit=mmHg
